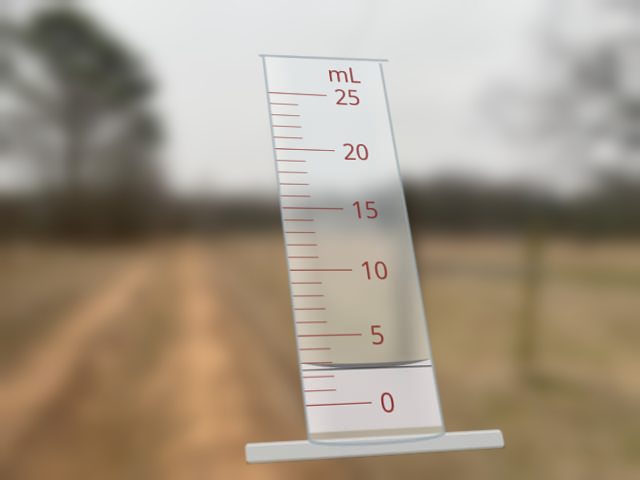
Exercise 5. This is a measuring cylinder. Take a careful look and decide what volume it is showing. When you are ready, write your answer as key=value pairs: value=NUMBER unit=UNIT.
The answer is value=2.5 unit=mL
